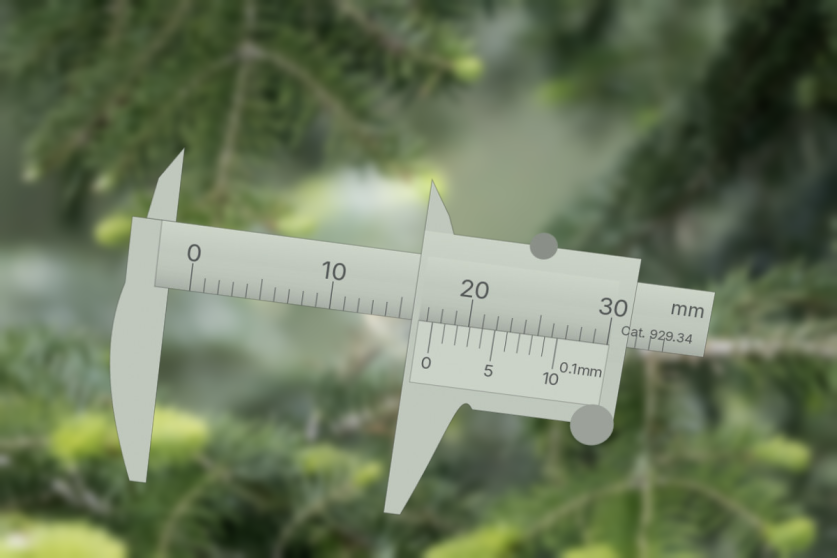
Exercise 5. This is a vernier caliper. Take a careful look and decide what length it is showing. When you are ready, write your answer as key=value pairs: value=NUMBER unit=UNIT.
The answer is value=17.4 unit=mm
